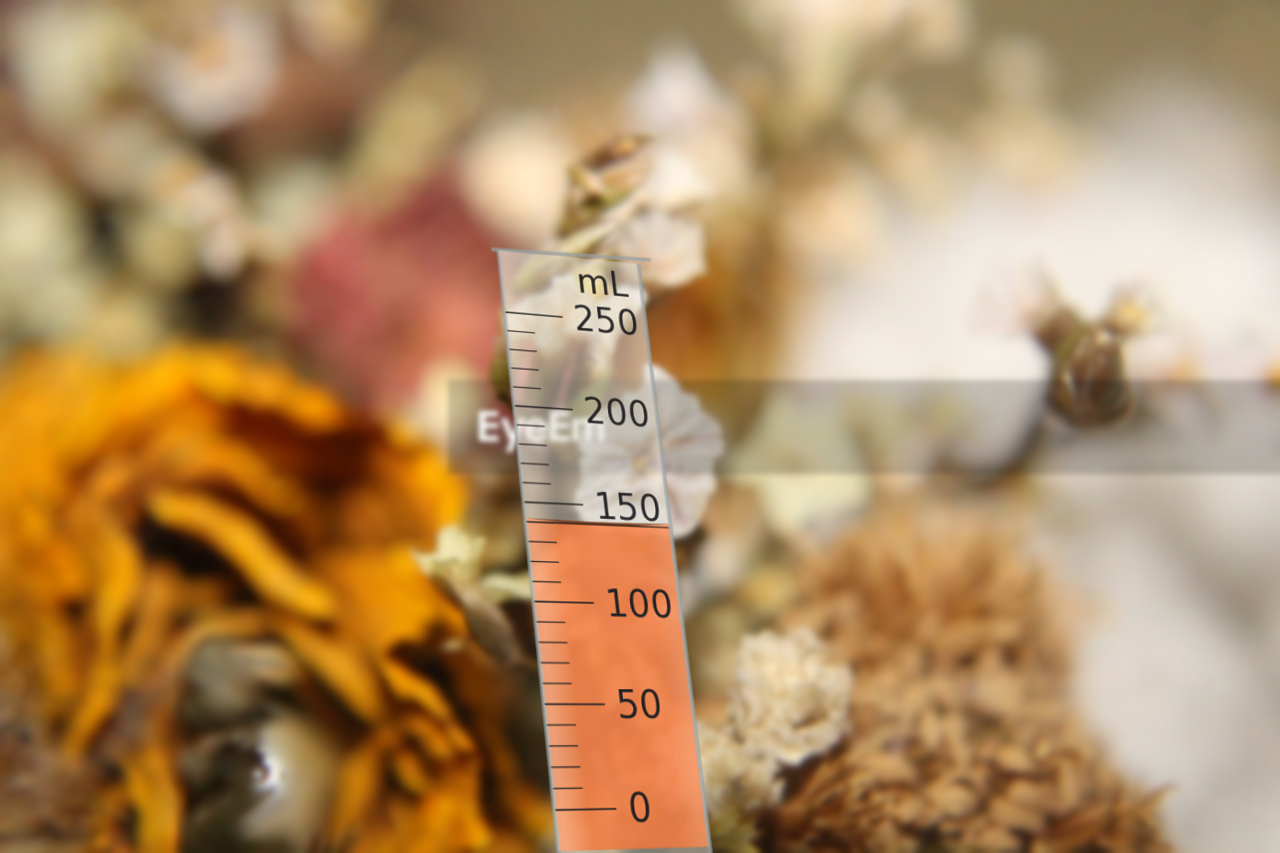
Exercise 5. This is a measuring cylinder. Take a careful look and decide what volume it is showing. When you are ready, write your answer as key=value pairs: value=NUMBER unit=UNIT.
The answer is value=140 unit=mL
